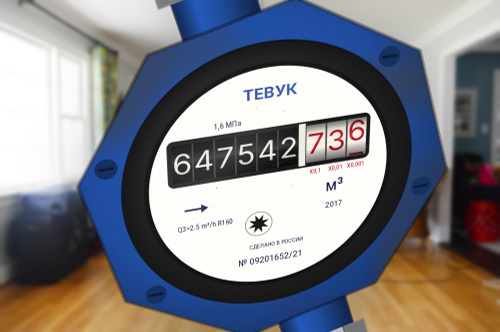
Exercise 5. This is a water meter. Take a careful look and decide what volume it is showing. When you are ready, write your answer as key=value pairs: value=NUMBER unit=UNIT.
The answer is value=647542.736 unit=m³
